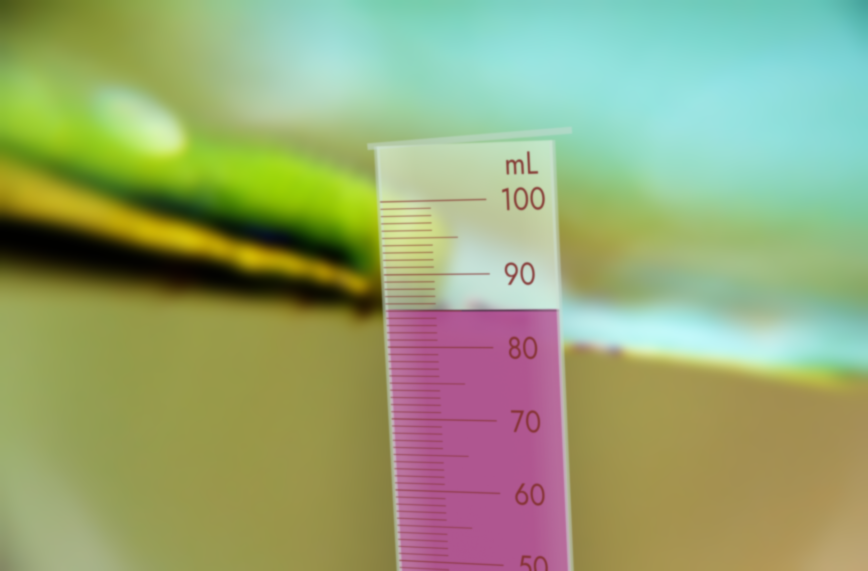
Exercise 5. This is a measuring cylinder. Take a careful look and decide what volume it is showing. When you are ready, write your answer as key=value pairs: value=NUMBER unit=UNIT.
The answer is value=85 unit=mL
